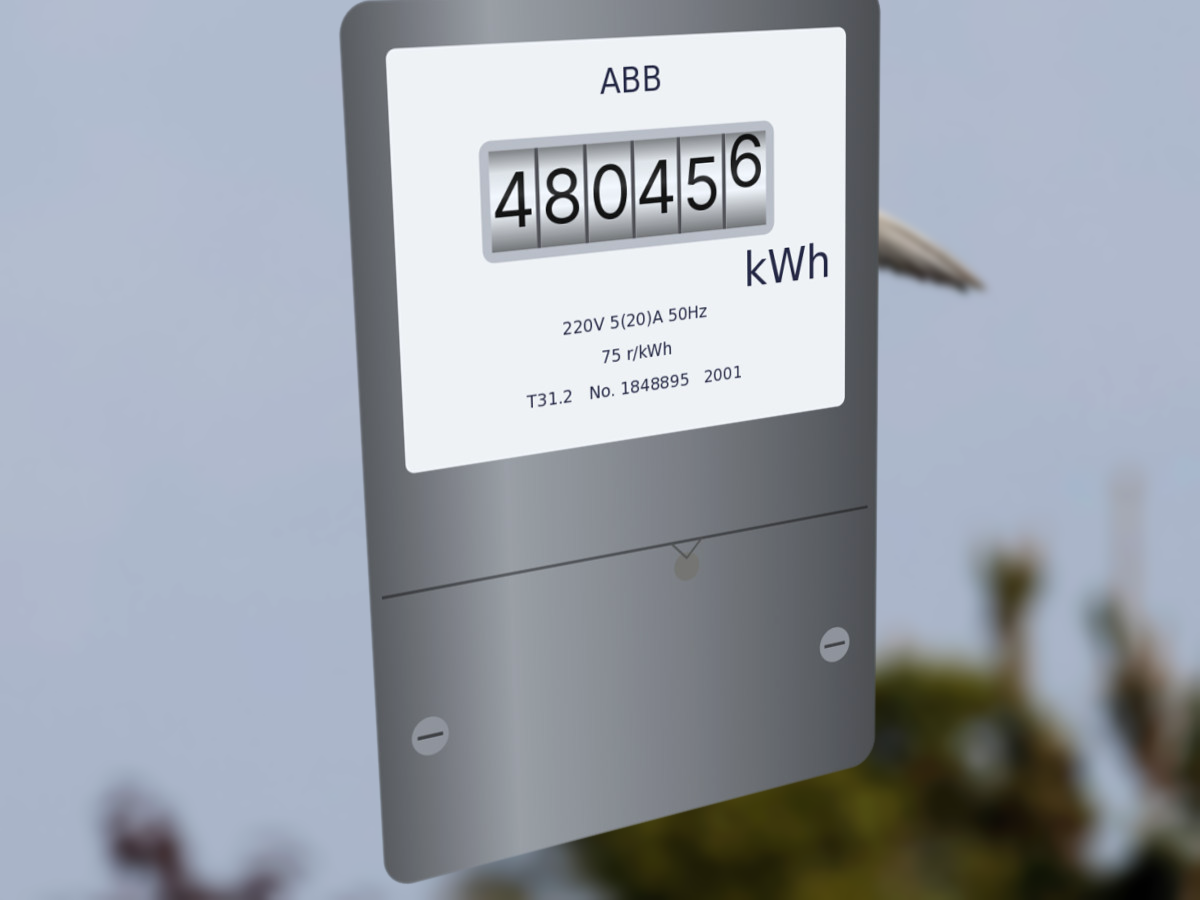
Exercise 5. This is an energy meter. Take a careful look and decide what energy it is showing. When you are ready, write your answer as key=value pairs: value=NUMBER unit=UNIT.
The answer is value=480456 unit=kWh
